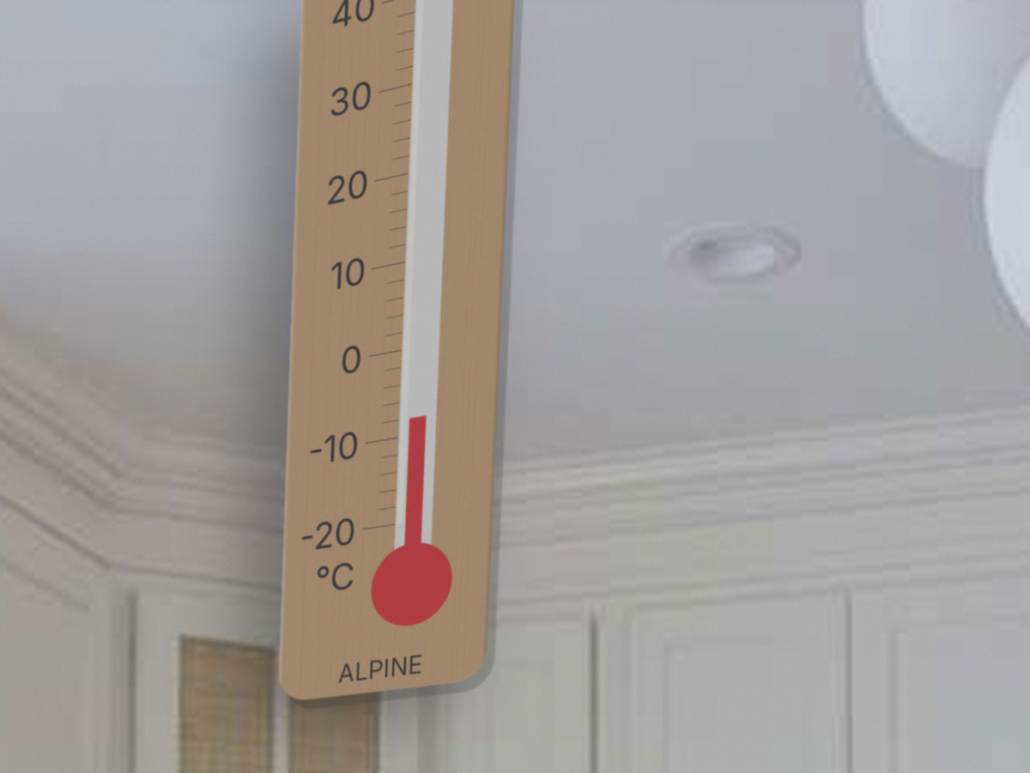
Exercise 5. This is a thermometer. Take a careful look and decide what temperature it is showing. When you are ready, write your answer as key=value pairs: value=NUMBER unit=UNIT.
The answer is value=-8 unit=°C
